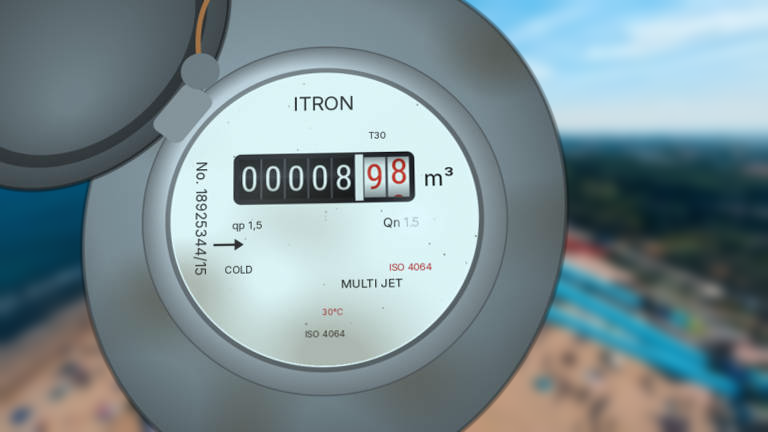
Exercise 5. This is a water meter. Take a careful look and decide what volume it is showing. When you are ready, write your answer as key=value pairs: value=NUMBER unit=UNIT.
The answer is value=8.98 unit=m³
